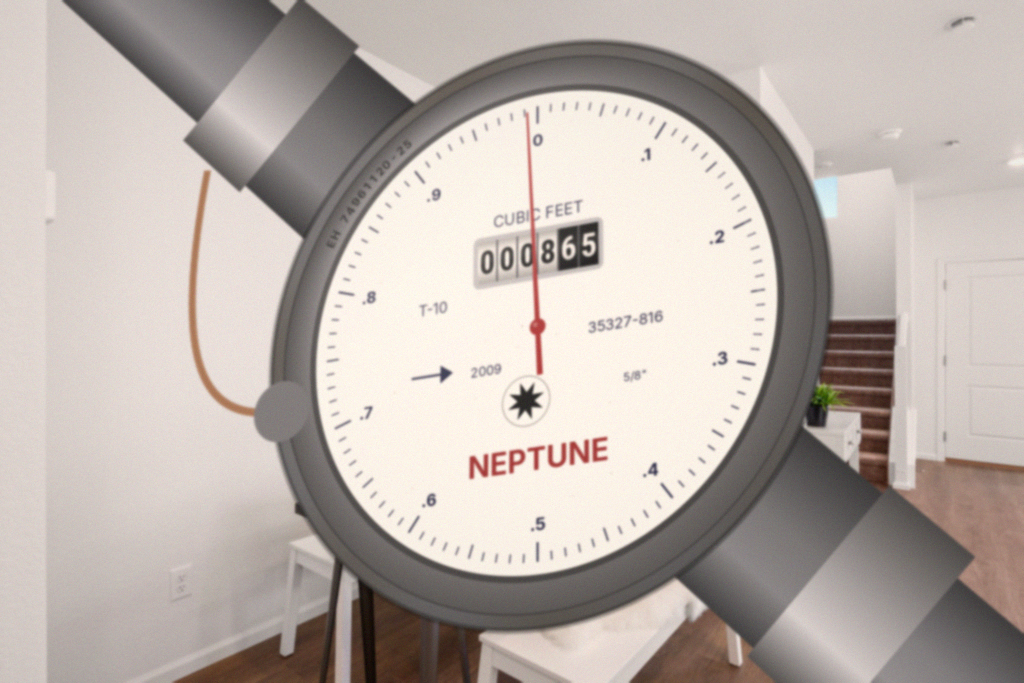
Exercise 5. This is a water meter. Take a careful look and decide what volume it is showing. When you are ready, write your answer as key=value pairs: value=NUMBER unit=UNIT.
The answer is value=864.99 unit=ft³
